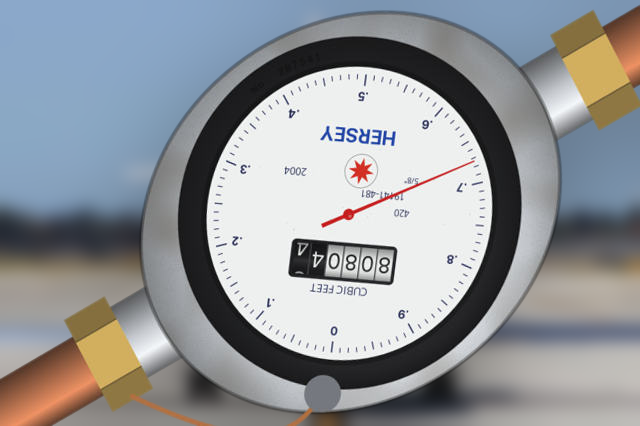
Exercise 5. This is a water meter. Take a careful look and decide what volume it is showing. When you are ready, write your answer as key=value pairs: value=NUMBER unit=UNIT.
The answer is value=808043.67 unit=ft³
